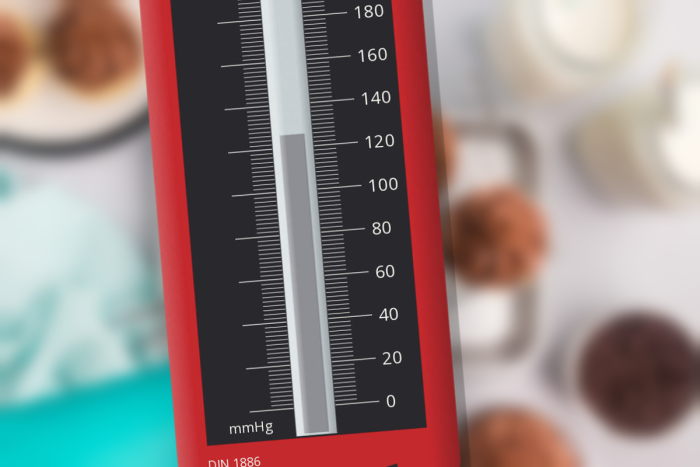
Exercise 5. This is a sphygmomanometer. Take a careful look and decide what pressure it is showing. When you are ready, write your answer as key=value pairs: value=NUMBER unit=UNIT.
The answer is value=126 unit=mmHg
